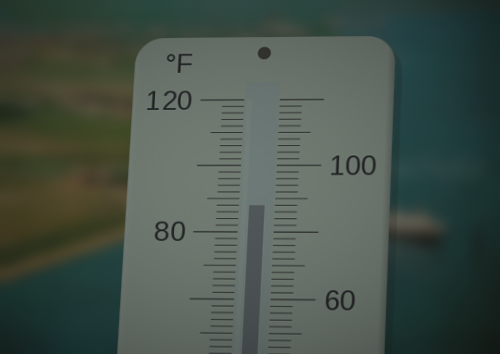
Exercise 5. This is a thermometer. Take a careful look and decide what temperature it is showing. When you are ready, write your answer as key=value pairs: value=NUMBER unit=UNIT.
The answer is value=88 unit=°F
